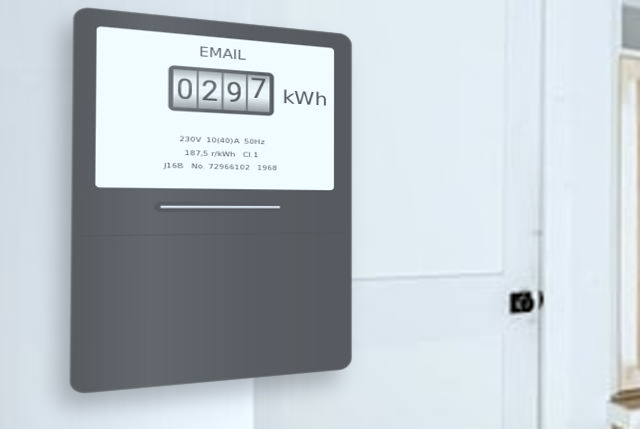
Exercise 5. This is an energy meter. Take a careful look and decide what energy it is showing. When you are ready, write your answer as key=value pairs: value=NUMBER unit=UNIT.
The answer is value=297 unit=kWh
